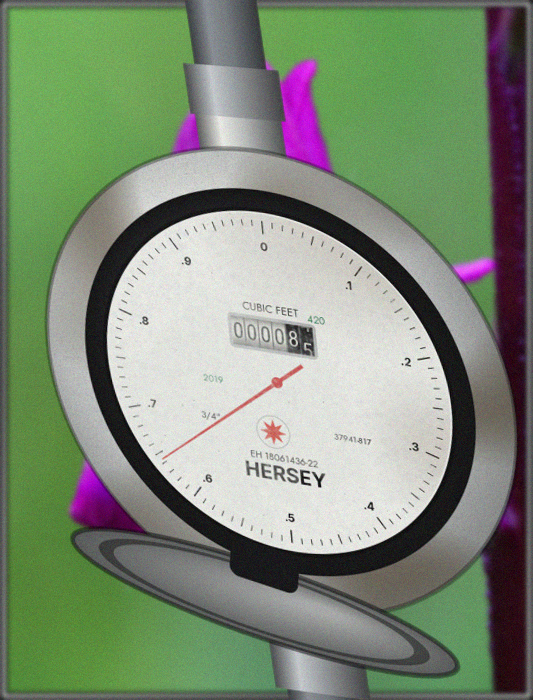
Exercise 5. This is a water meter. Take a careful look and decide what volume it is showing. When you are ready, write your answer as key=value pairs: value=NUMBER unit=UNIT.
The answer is value=84.64 unit=ft³
